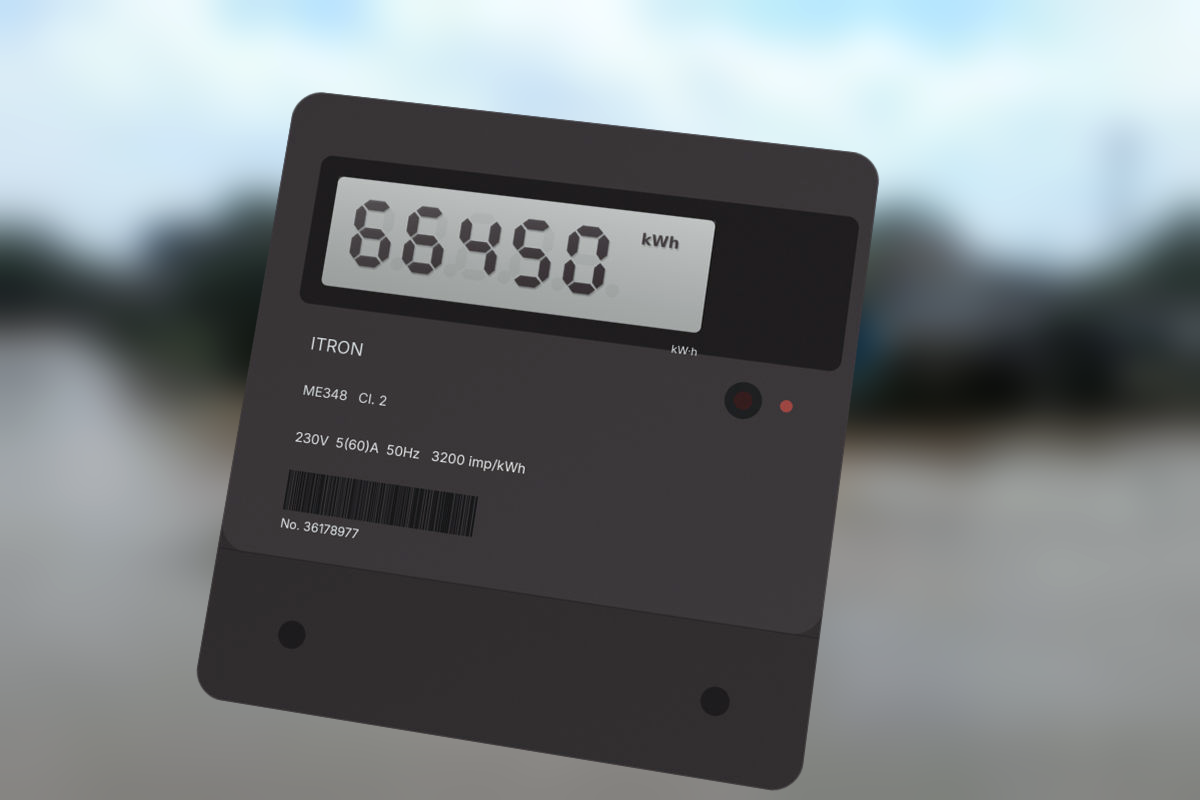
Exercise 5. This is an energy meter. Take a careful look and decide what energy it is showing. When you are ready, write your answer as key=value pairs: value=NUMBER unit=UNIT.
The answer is value=66450 unit=kWh
